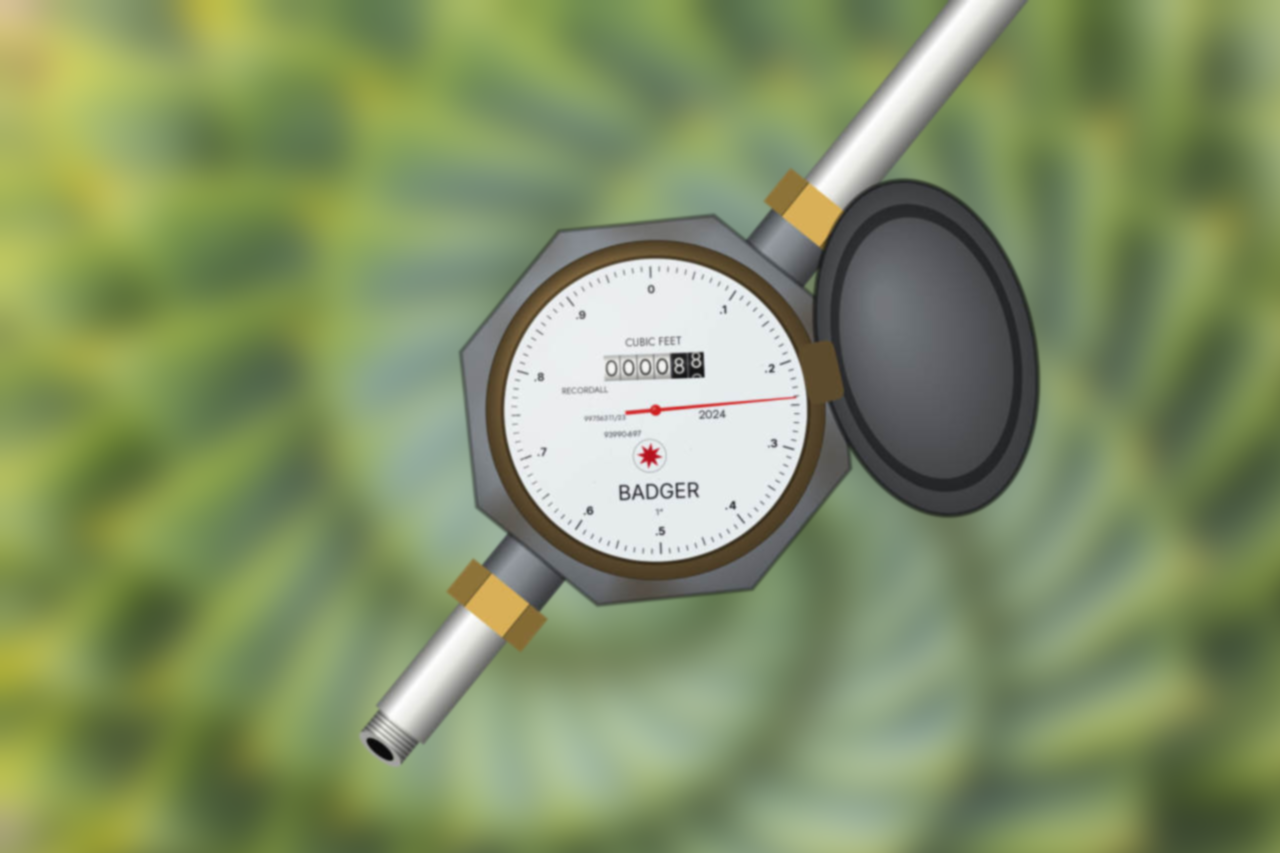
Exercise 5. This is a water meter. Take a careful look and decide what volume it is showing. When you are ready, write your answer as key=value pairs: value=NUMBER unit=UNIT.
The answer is value=88.24 unit=ft³
